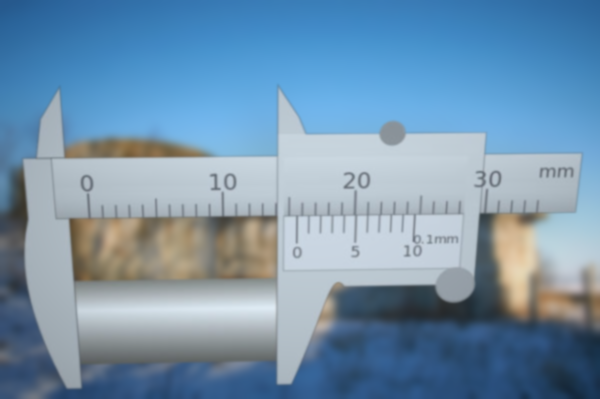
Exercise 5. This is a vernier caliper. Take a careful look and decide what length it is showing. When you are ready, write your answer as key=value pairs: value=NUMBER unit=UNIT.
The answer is value=15.6 unit=mm
